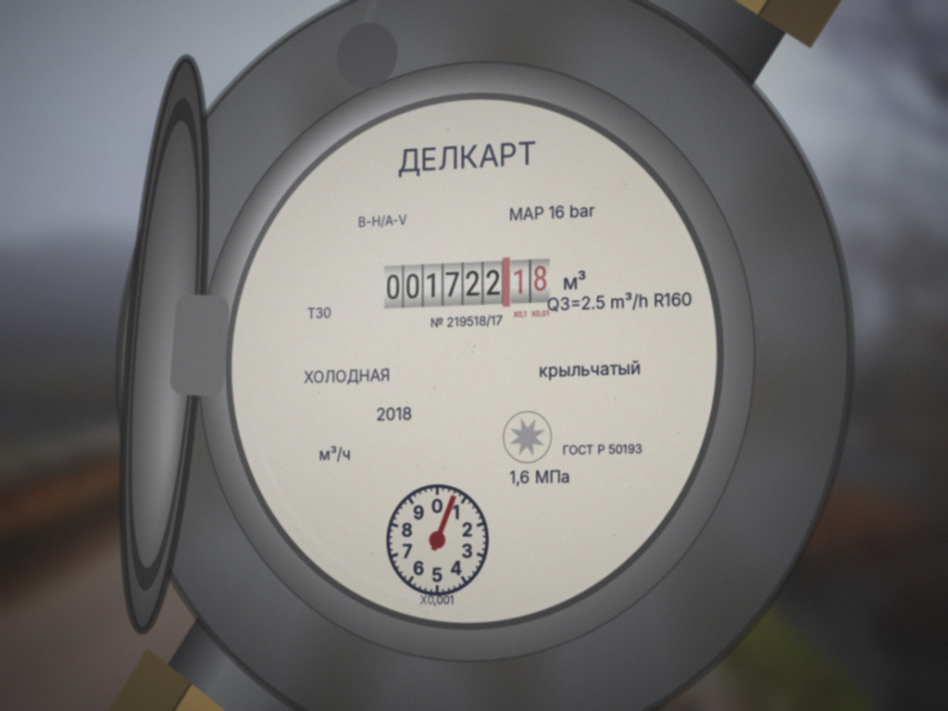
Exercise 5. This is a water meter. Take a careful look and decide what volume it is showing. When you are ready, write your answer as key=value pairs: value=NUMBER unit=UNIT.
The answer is value=1722.180 unit=m³
